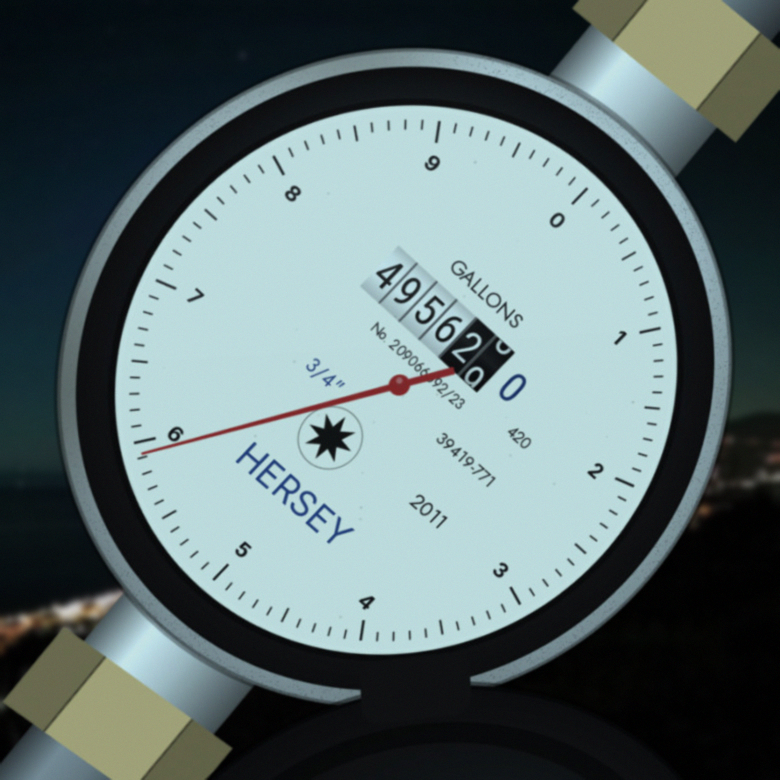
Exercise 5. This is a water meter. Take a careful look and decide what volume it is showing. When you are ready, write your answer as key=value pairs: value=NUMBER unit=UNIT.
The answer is value=4956285.9 unit=gal
